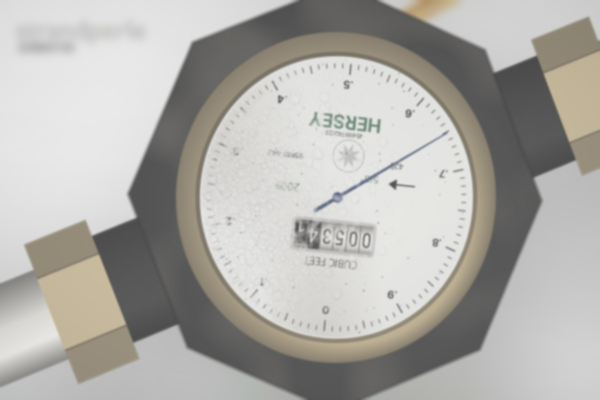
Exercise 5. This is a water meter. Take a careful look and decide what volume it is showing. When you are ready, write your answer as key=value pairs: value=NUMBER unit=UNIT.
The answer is value=5340.65 unit=ft³
